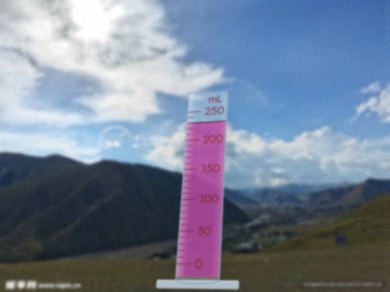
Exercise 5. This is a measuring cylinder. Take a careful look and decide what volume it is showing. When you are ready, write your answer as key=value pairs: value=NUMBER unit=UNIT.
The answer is value=230 unit=mL
